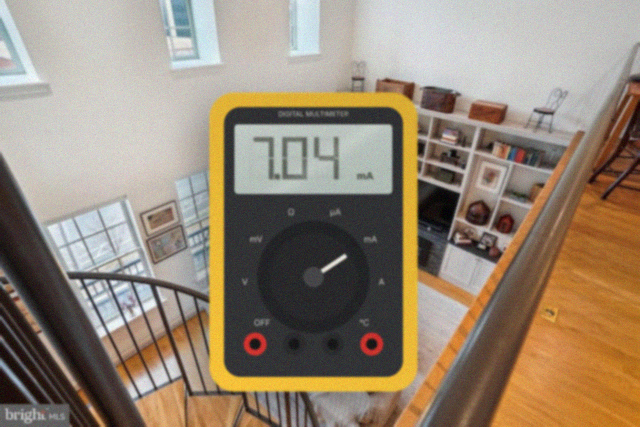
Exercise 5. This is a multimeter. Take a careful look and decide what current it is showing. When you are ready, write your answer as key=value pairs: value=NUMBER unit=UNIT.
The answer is value=7.04 unit=mA
